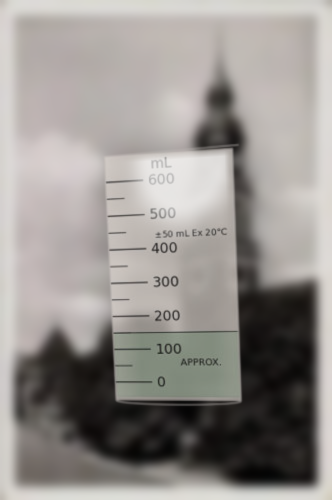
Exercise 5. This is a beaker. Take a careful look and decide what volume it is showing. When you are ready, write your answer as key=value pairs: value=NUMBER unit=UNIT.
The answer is value=150 unit=mL
